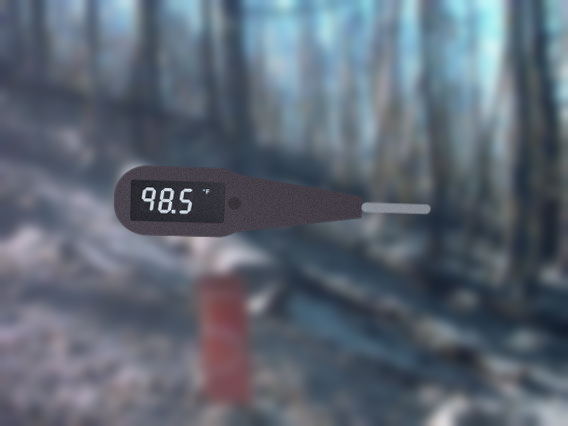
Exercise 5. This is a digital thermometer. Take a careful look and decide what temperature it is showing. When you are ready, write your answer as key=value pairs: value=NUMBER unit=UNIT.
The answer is value=98.5 unit=°F
